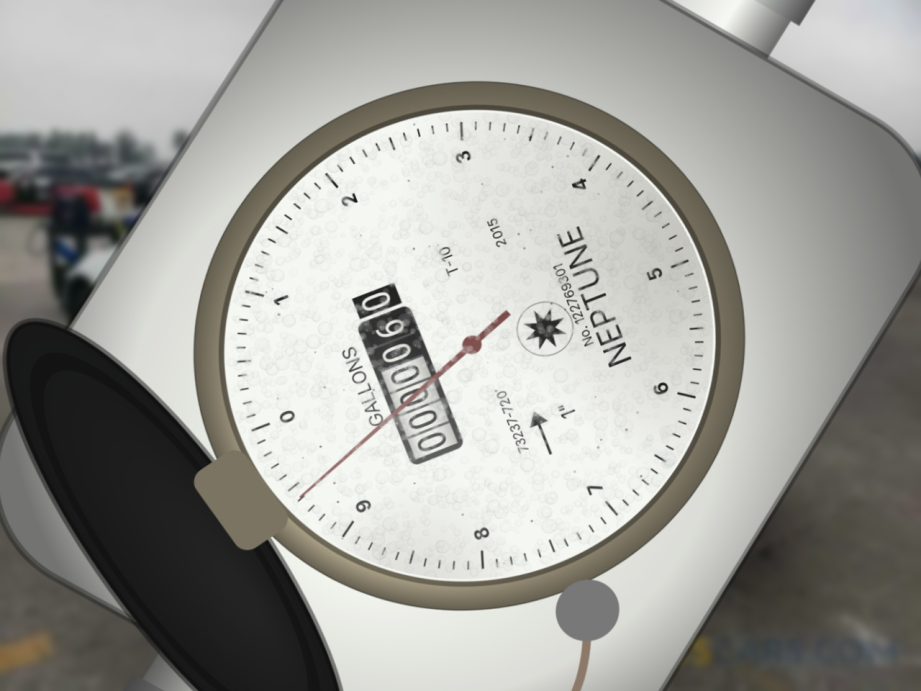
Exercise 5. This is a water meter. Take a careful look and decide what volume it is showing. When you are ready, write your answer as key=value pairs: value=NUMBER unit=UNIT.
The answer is value=59.4 unit=gal
